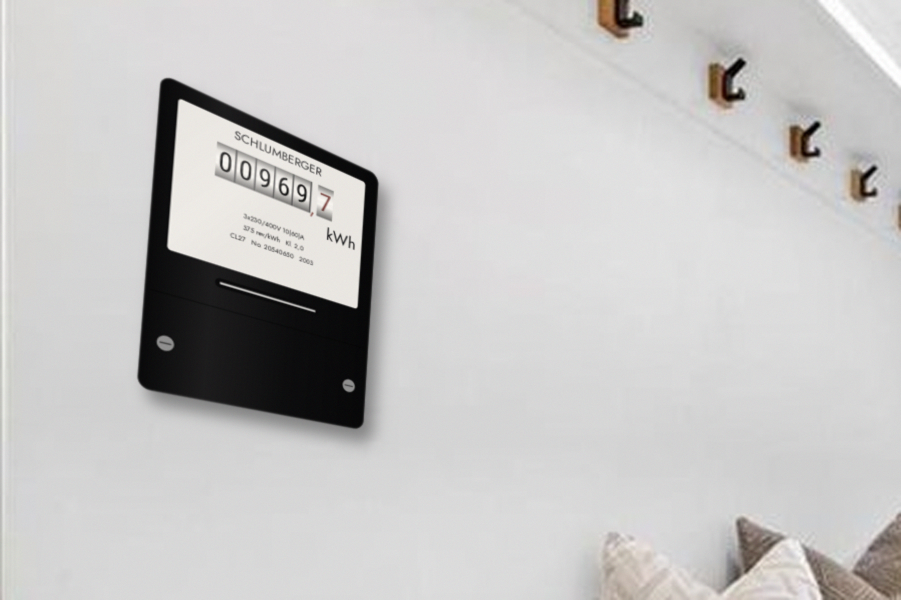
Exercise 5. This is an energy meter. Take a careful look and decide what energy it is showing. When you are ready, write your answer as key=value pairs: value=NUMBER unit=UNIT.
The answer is value=969.7 unit=kWh
